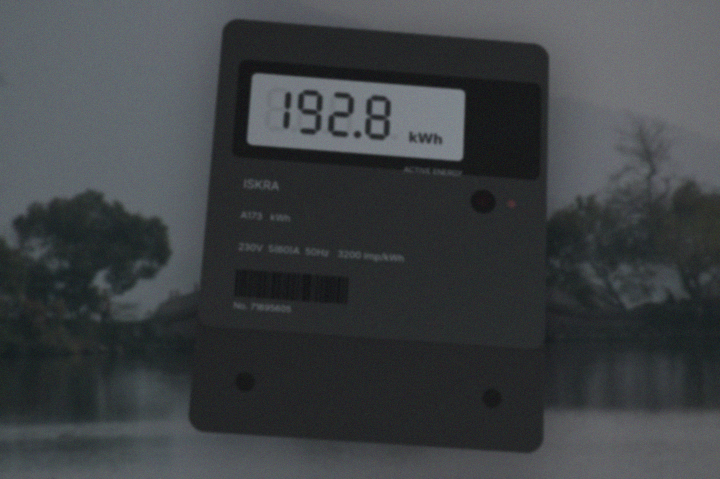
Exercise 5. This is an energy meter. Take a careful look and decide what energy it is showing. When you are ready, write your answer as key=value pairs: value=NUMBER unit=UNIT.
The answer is value=192.8 unit=kWh
